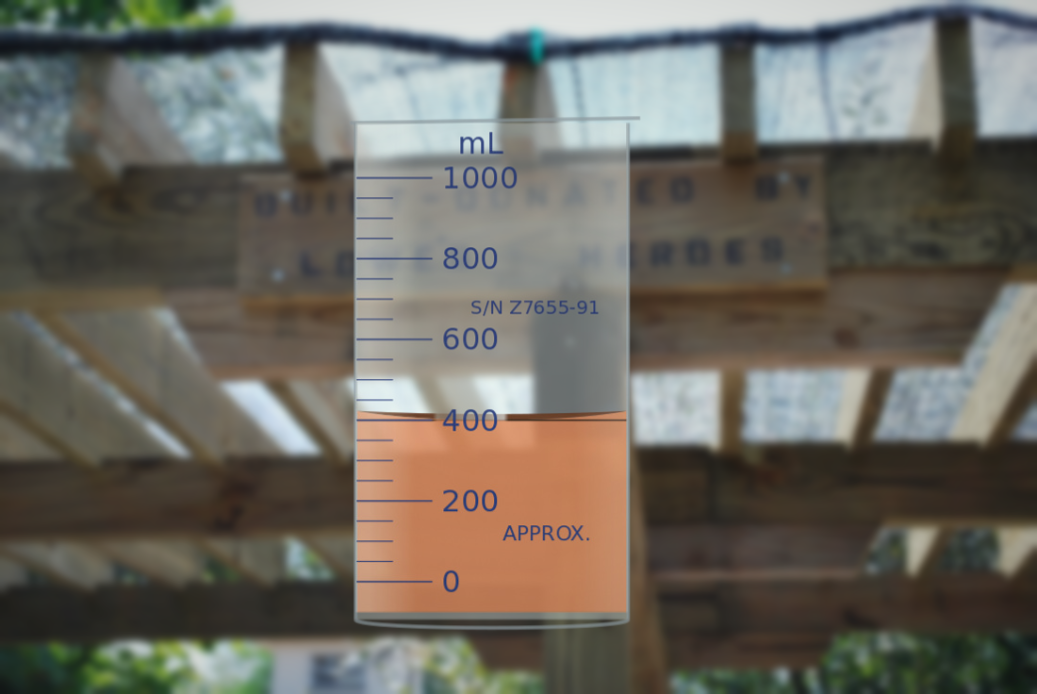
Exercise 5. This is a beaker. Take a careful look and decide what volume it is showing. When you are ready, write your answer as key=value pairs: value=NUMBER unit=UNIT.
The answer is value=400 unit=mL
